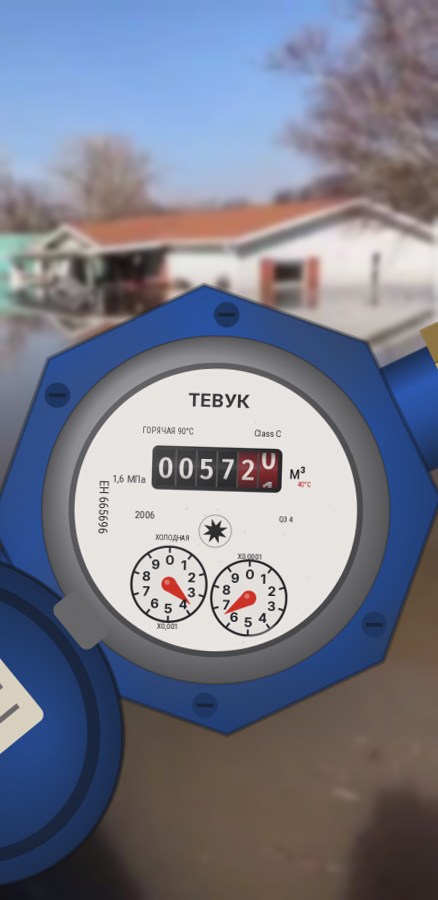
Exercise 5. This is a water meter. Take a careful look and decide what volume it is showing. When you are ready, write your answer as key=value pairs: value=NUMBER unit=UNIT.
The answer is value=57.2036 unit=m³
